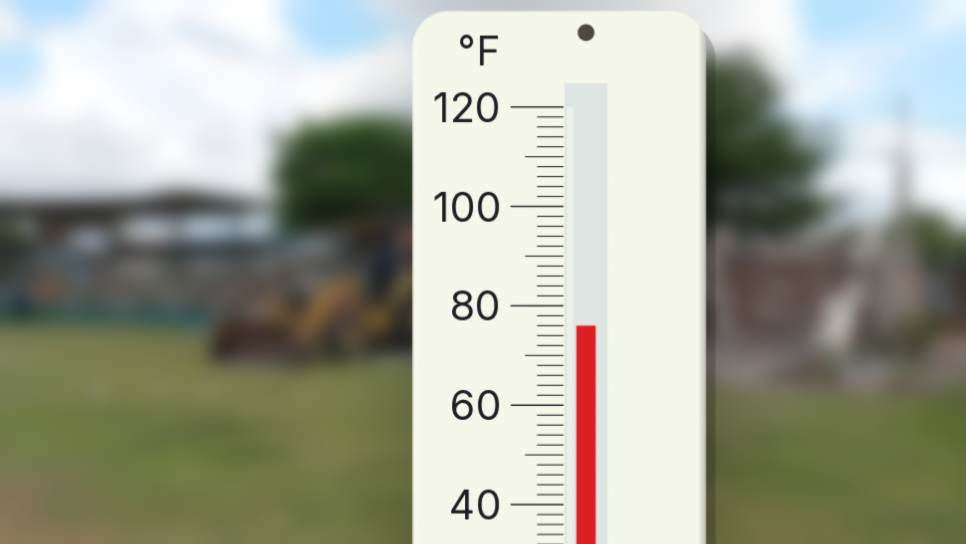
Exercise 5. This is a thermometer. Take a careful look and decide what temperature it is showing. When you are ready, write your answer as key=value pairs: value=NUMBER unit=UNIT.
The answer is value=76 unit=°F
